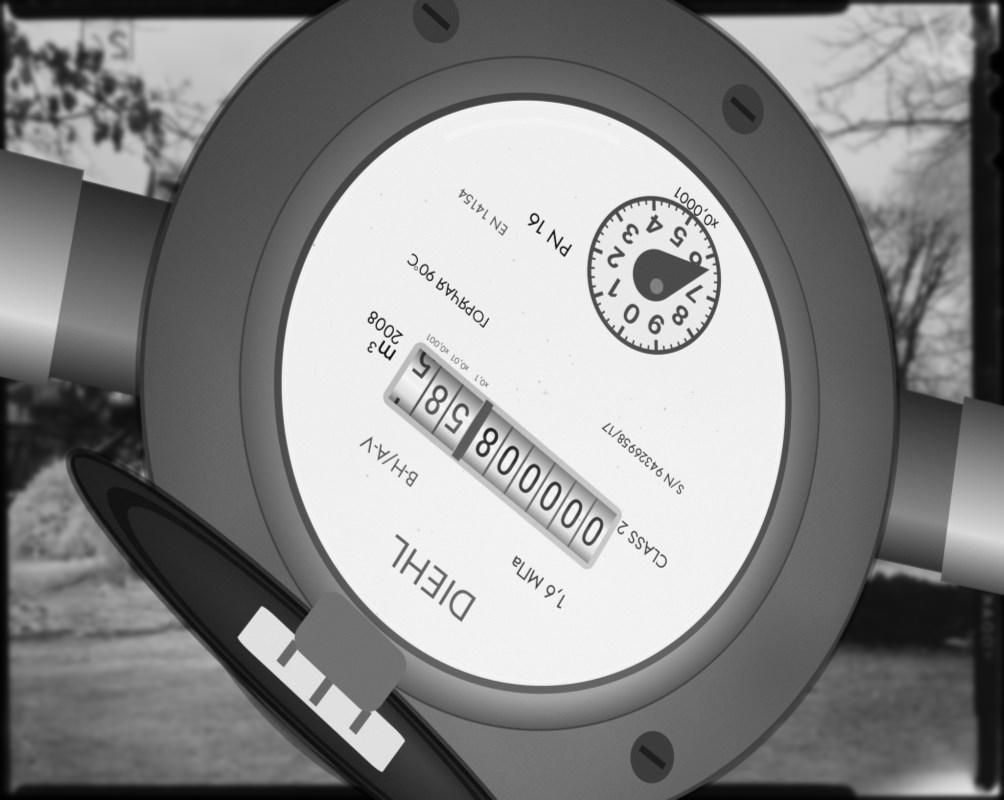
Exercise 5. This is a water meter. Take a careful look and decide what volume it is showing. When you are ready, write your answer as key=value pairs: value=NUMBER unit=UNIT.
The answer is value=8.5846 unit=m³
